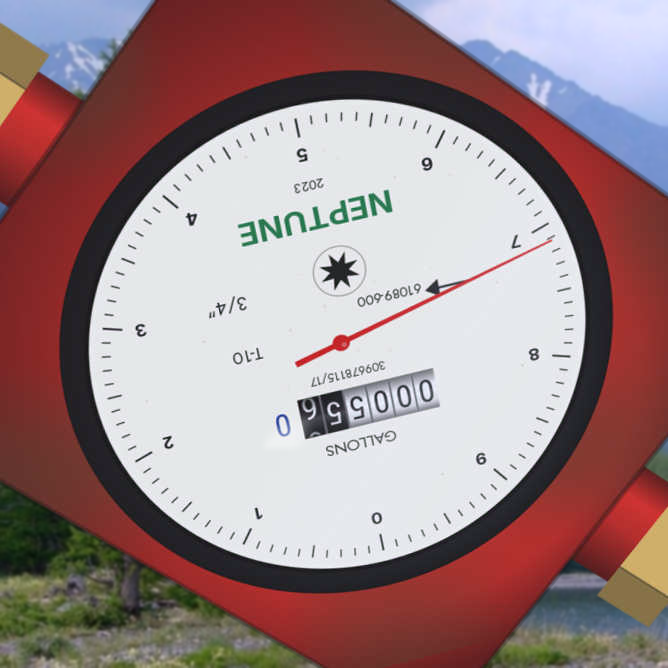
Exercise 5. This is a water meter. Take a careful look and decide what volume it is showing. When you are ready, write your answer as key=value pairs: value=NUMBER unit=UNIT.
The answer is value=5557.1 unit=gal
